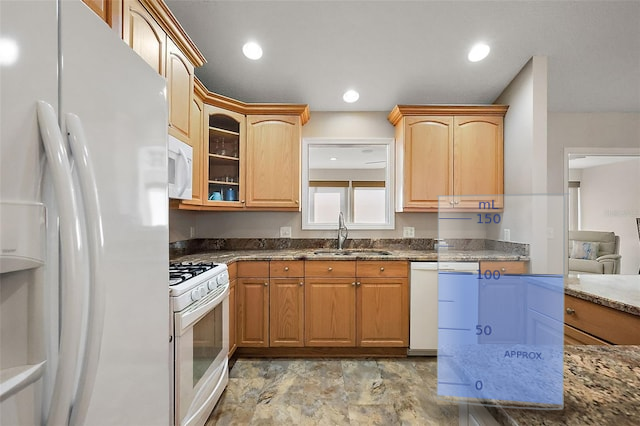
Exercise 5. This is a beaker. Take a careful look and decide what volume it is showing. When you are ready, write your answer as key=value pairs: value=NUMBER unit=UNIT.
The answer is value=100 unit=mL
